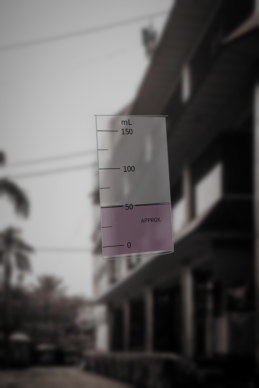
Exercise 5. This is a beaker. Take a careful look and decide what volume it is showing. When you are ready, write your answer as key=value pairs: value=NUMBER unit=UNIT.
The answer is value=50 unit=mL
